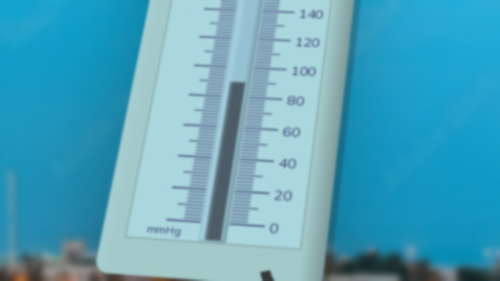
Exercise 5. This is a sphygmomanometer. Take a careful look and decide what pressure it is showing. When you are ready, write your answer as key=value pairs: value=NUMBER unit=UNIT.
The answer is value=90 unit=mmHg
